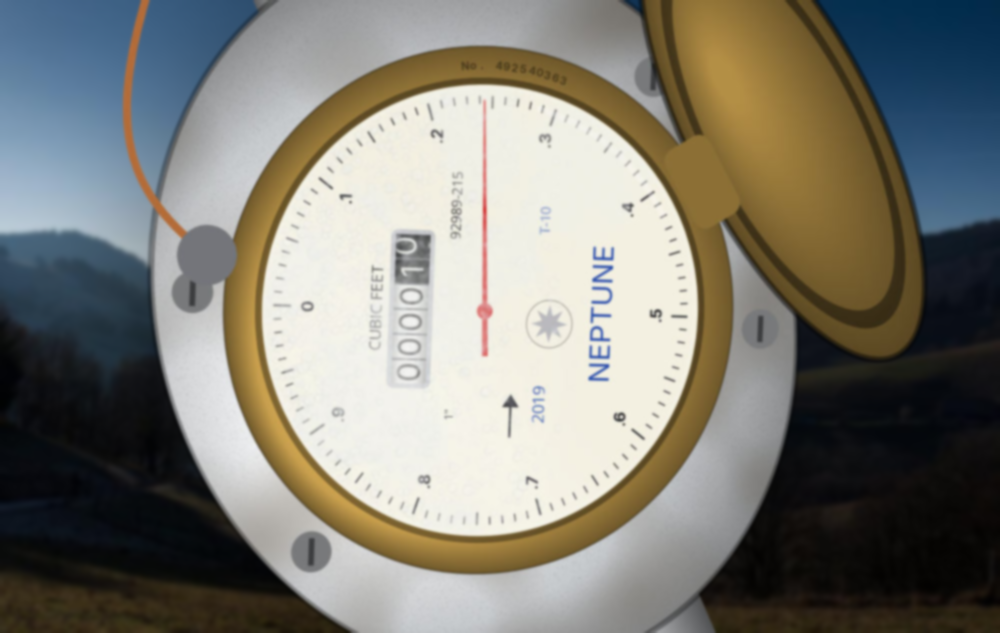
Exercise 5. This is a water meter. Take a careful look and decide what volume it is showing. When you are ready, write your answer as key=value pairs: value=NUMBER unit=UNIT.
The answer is value=10.24 unit=ft³
